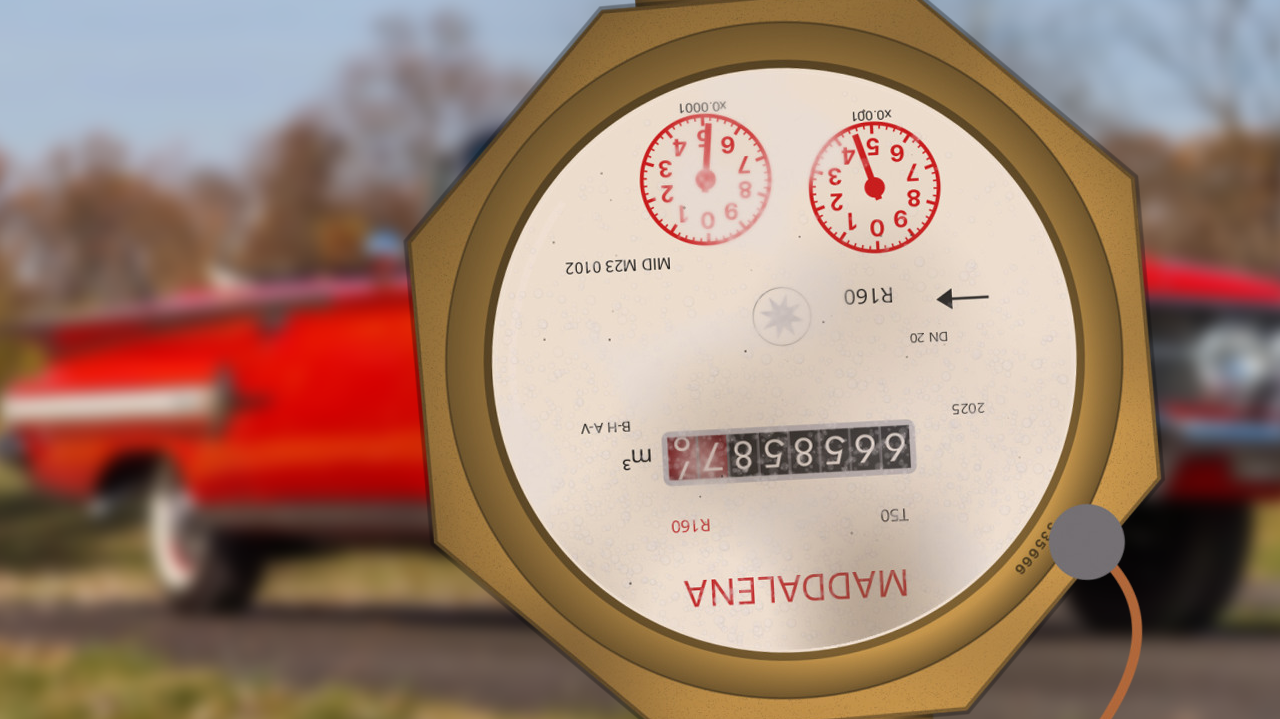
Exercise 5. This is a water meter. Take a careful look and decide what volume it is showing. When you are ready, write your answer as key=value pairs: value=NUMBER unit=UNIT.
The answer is value=665858.7745 unit=m³
